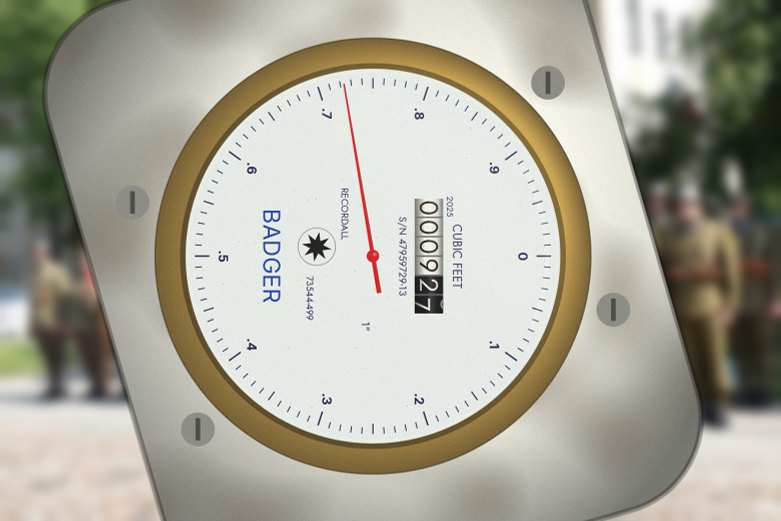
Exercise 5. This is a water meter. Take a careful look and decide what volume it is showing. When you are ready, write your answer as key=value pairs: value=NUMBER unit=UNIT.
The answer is value=926.72 unit=ft³
